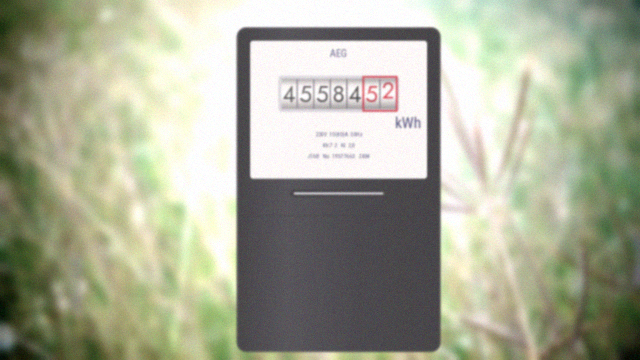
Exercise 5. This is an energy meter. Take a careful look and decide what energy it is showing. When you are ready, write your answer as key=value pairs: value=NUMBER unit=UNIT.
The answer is value=45584.52 unit=kWh
